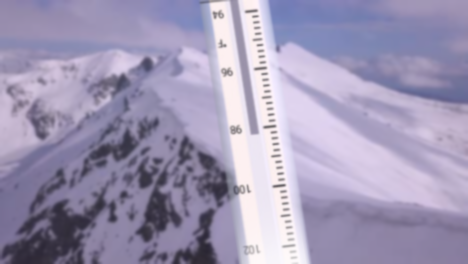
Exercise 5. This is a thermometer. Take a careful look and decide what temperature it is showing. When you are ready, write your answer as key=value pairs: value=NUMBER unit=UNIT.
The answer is value=98.2 unit=°F
